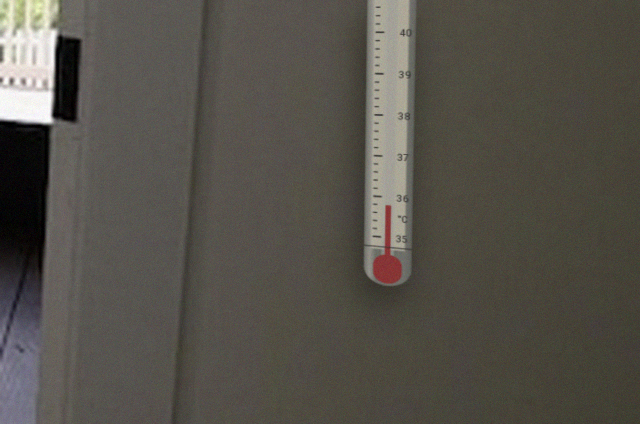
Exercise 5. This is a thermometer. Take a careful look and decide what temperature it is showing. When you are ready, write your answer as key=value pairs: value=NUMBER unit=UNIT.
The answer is value=35.8 unit=°C
